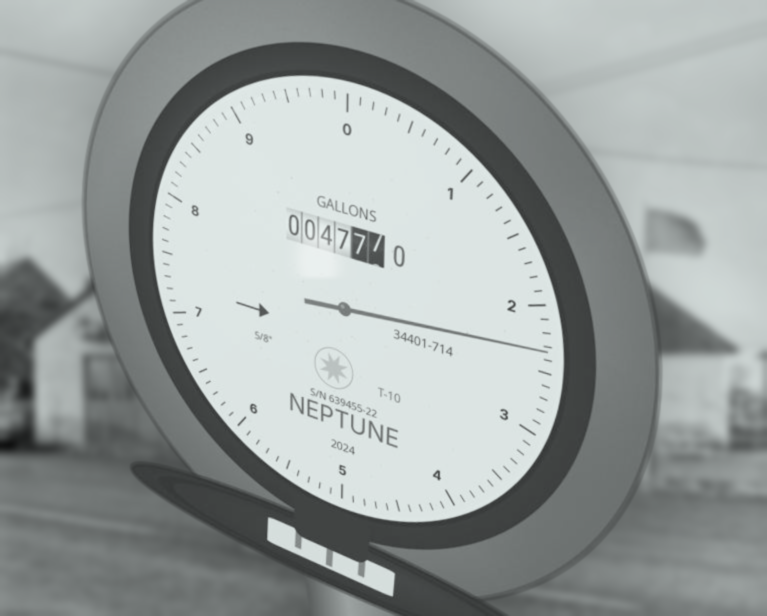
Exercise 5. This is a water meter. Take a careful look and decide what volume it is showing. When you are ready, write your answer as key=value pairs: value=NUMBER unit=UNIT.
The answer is value=47772.3 unit=gal
